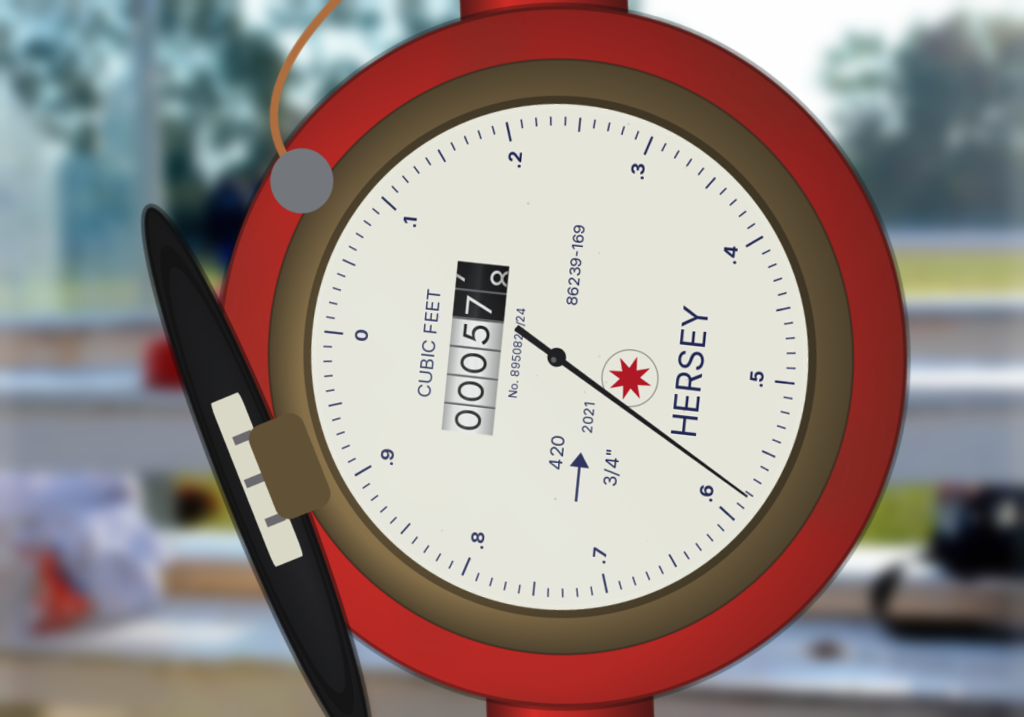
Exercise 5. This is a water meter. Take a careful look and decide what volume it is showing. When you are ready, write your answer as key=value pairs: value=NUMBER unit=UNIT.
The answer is value=577.58 unit=ft³
